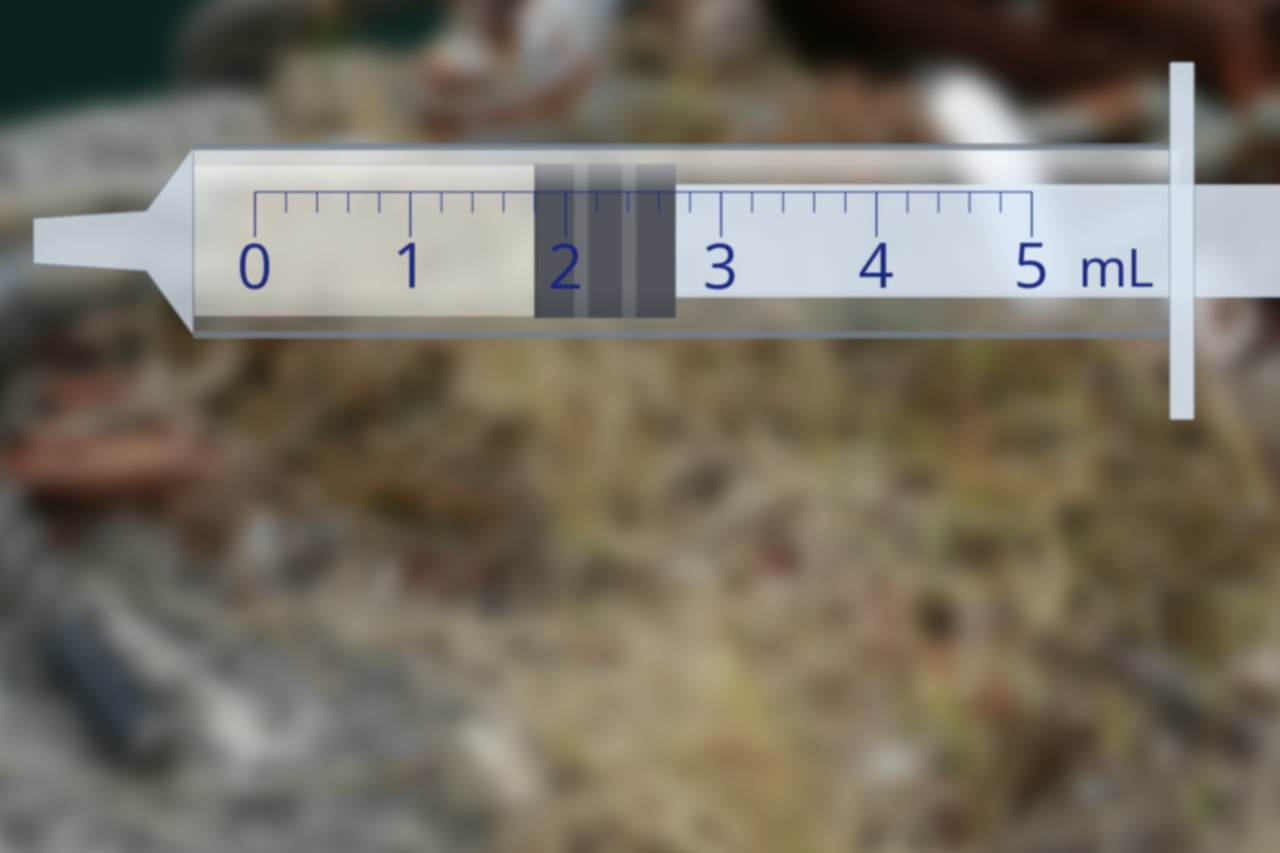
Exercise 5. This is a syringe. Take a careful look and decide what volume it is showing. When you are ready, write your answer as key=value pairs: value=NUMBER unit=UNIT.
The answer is value=1.8 unit=mL
